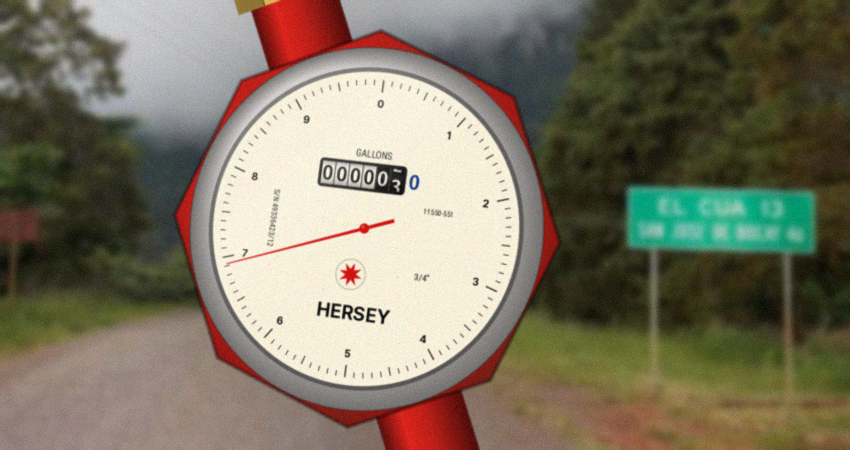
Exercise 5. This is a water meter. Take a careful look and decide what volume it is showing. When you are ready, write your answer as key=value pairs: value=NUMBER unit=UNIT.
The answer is value=26.9 unit=gal
